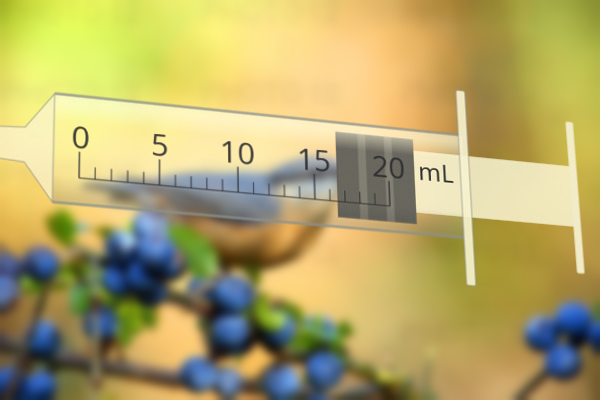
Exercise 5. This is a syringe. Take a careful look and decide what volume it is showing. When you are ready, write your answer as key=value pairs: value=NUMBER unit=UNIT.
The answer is value=16.5 unit=mL
